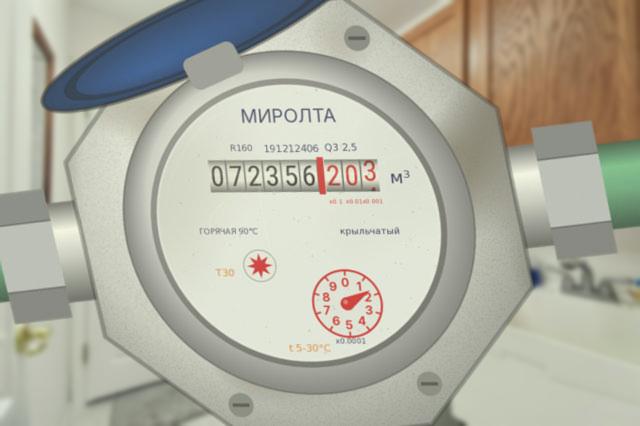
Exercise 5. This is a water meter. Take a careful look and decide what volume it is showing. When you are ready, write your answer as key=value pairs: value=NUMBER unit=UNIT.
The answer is value=72356.2031 unit=m³
